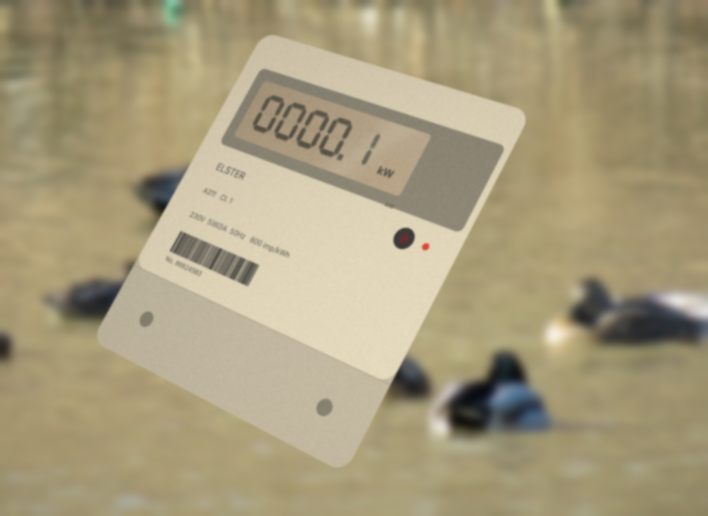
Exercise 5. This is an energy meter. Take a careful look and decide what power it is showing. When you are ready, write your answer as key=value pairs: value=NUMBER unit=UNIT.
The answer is value=0.1 unit=kW
